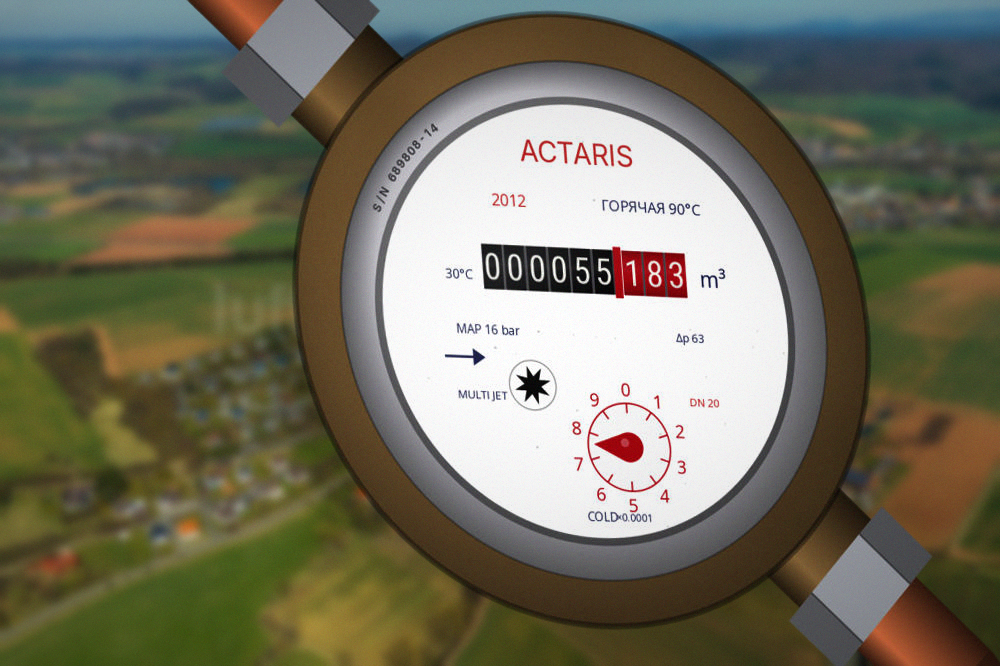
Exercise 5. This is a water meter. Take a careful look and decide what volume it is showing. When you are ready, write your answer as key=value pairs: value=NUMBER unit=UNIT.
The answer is value=55.1837 unit=m³
